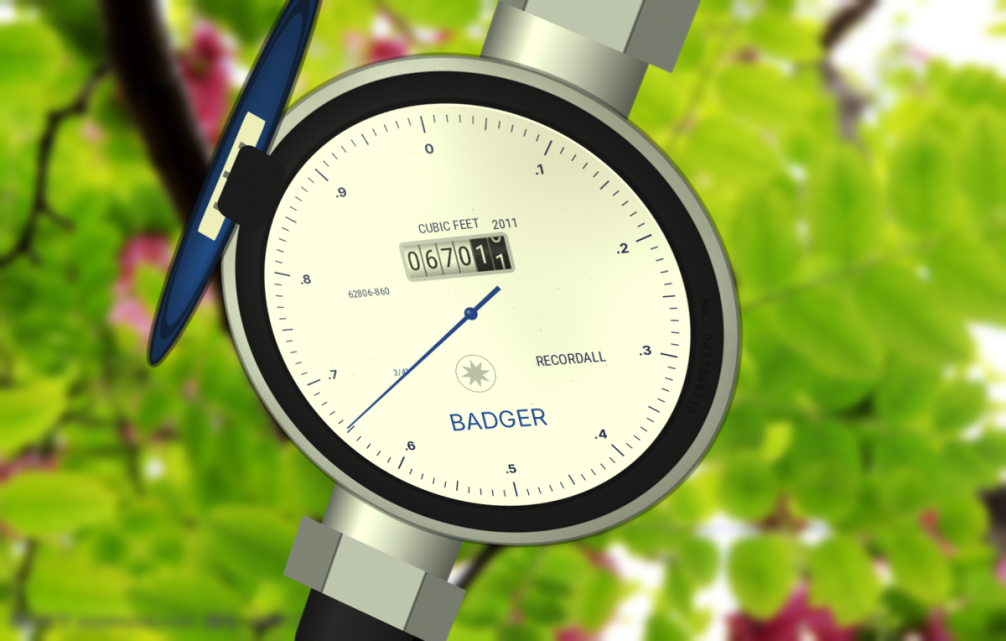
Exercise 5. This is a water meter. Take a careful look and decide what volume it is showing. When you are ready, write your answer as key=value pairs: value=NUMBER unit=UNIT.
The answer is value=67010.65 unit=ft³
